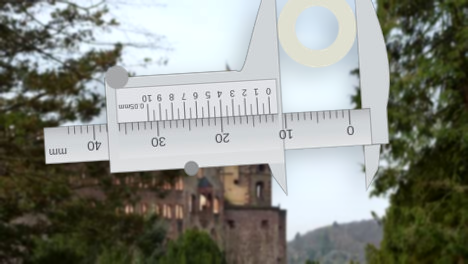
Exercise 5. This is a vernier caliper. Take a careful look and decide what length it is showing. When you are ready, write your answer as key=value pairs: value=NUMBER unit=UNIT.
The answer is value=12.4 unit=mm
